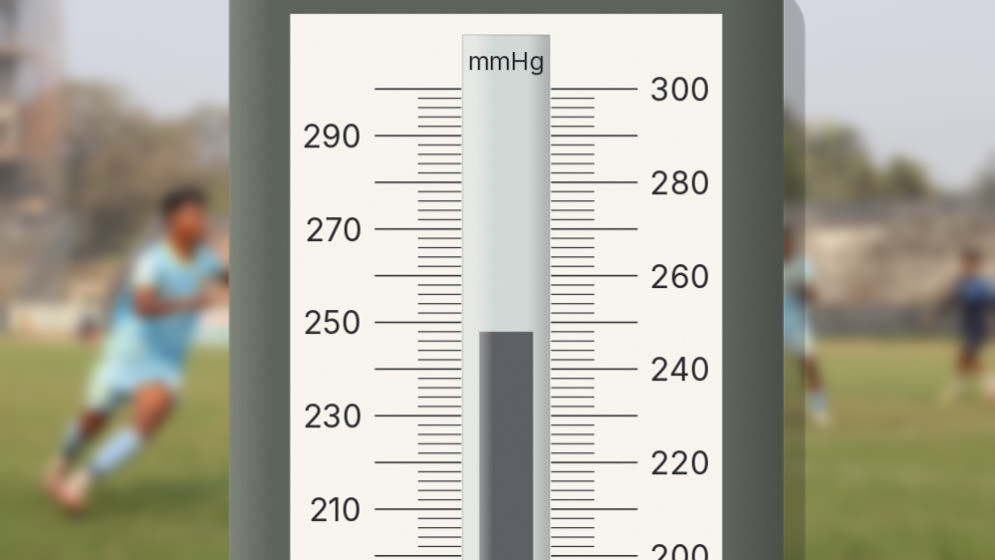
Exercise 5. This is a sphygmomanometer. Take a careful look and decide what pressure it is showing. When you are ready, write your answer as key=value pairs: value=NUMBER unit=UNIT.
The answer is value=248 unit=mmHg
